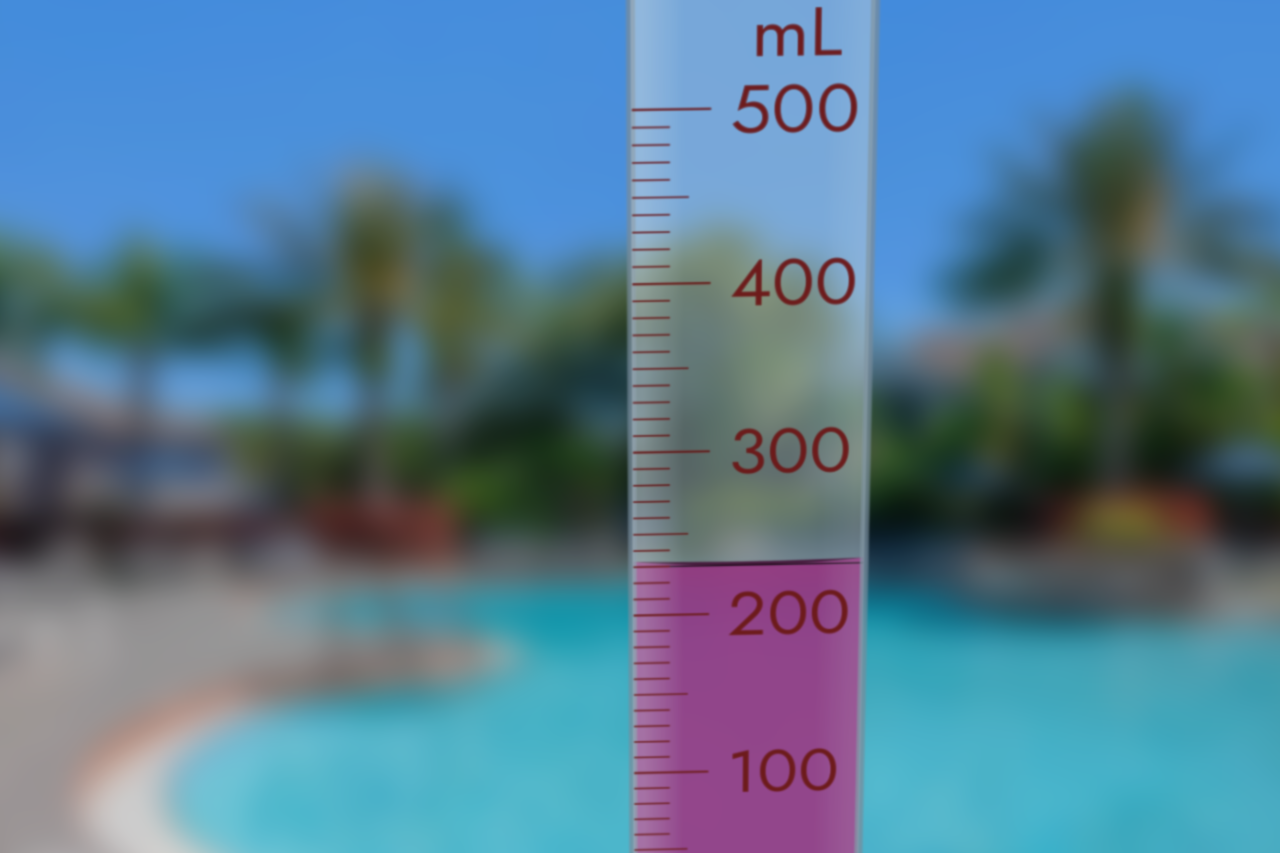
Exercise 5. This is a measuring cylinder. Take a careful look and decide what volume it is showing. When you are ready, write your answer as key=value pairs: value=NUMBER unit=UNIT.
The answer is value=230 unit=mL
